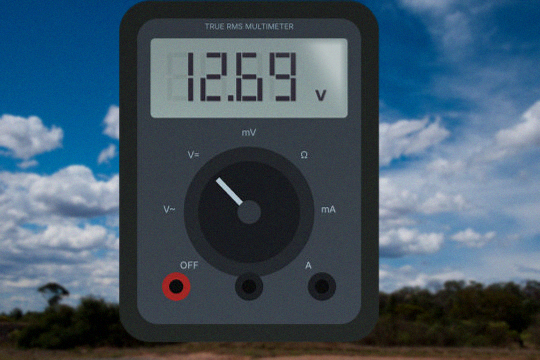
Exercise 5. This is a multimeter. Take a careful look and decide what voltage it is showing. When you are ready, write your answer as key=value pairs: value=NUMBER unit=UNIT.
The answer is value=12.69 unit=V
